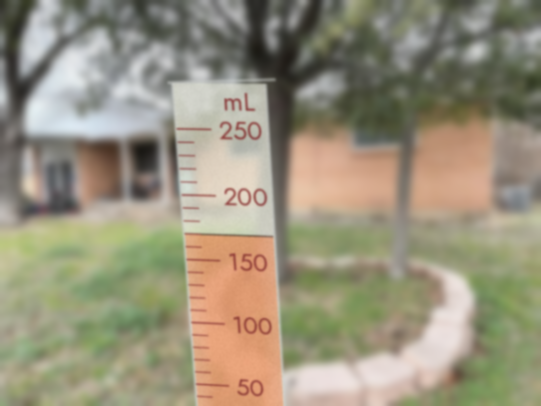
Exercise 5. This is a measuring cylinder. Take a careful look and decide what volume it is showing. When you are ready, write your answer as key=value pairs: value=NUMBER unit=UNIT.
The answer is value=170 unit=mL
